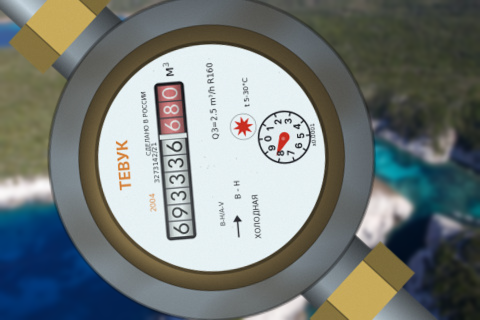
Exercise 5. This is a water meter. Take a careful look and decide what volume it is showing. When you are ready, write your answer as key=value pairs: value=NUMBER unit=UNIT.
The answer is value=693336.6808 unit=m³
